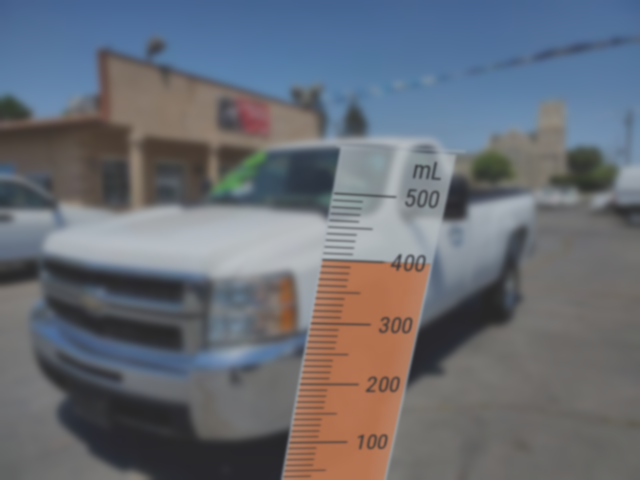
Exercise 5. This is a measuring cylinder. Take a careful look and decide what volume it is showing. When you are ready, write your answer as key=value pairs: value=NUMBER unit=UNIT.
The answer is value=400 unit=mL
